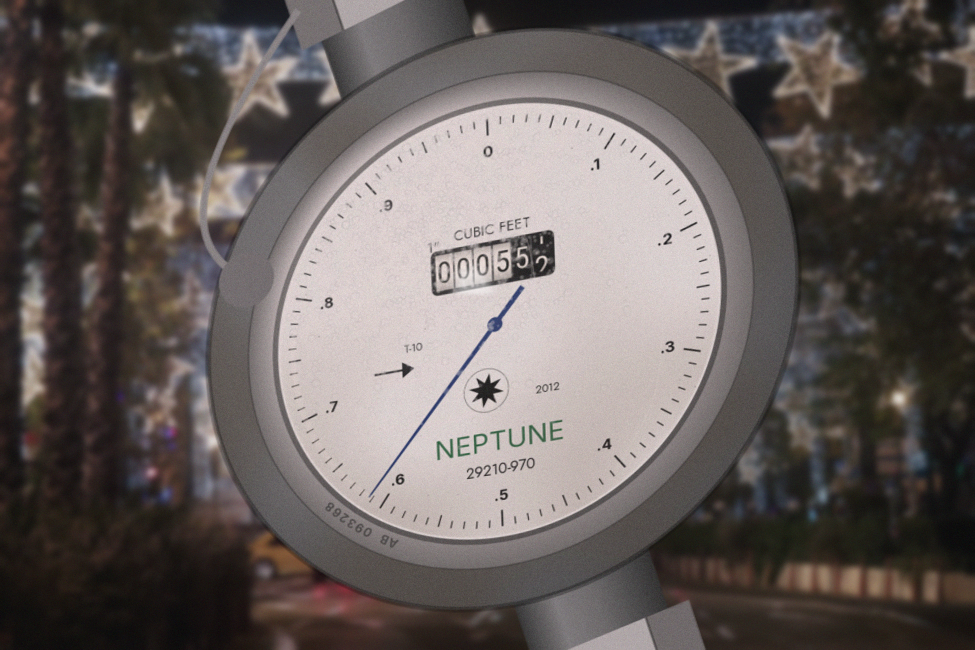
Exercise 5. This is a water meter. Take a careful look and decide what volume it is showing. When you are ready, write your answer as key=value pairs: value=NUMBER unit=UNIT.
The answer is value=551.61 unit=ft³
